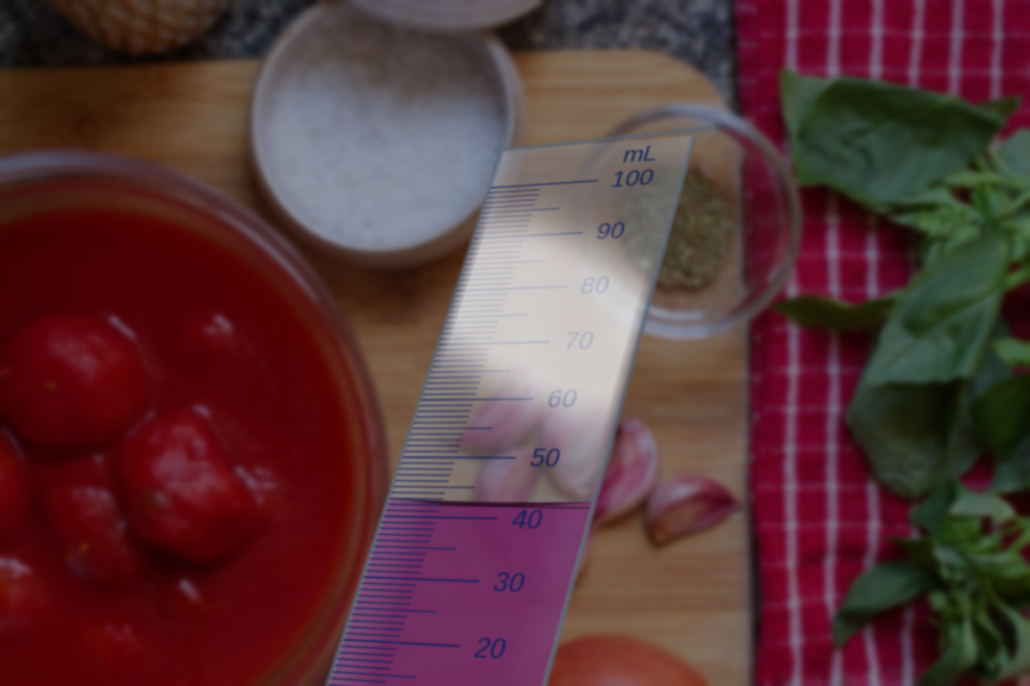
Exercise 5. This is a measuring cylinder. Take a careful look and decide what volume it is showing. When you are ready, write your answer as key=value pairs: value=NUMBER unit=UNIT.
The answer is value=42 unit=mL
